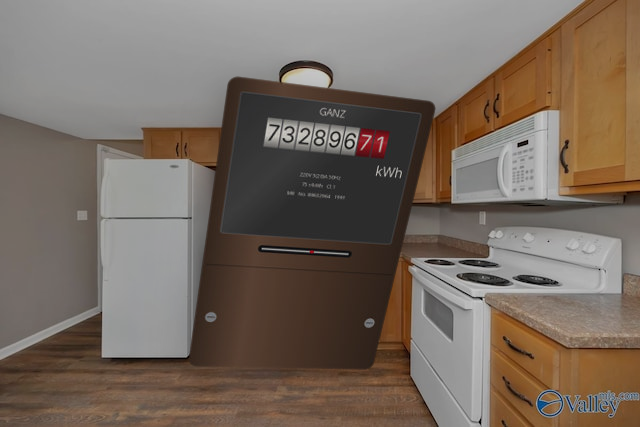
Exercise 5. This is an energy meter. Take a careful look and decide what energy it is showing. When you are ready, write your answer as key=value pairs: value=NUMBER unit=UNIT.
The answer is value=732896.71 unit=kWh
